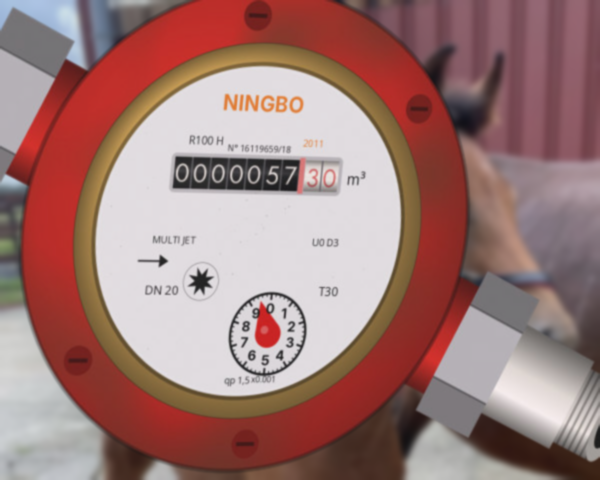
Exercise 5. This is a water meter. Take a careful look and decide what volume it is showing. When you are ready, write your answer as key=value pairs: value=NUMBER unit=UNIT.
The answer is value=57.299 unit=m³
